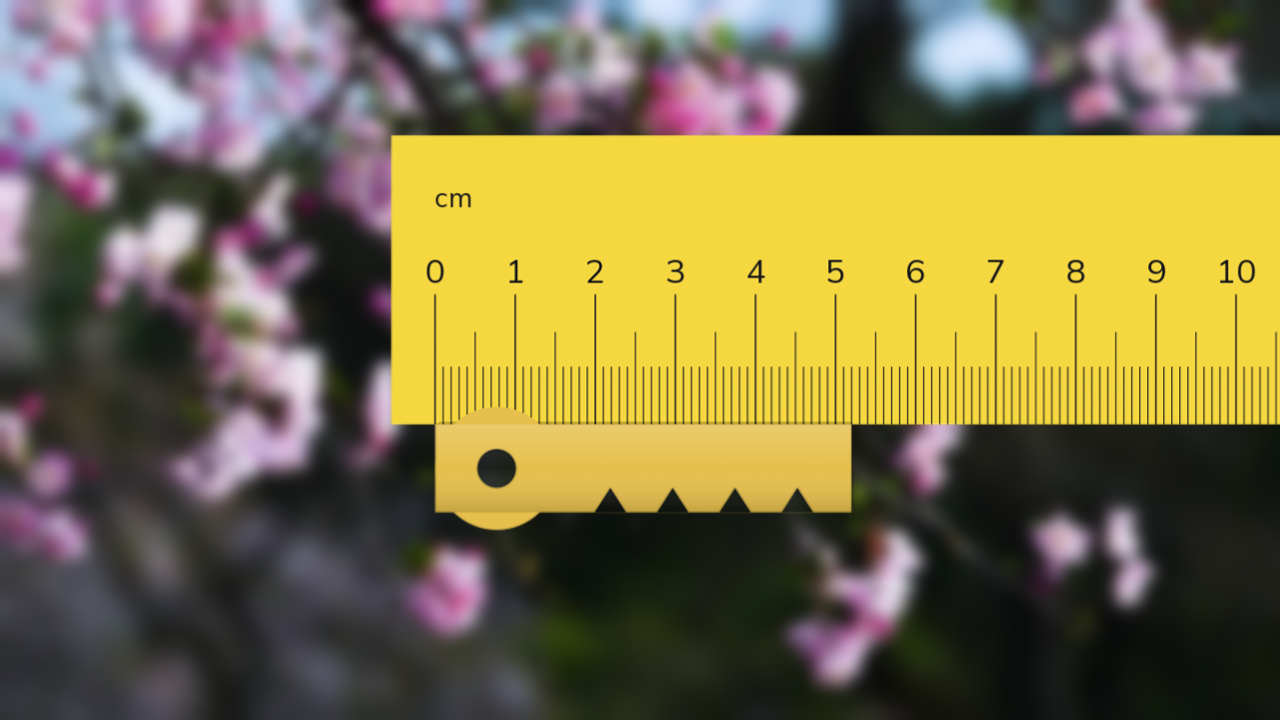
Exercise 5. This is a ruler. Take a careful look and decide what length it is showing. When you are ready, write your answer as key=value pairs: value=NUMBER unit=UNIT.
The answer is value=5.2 unit=cm
